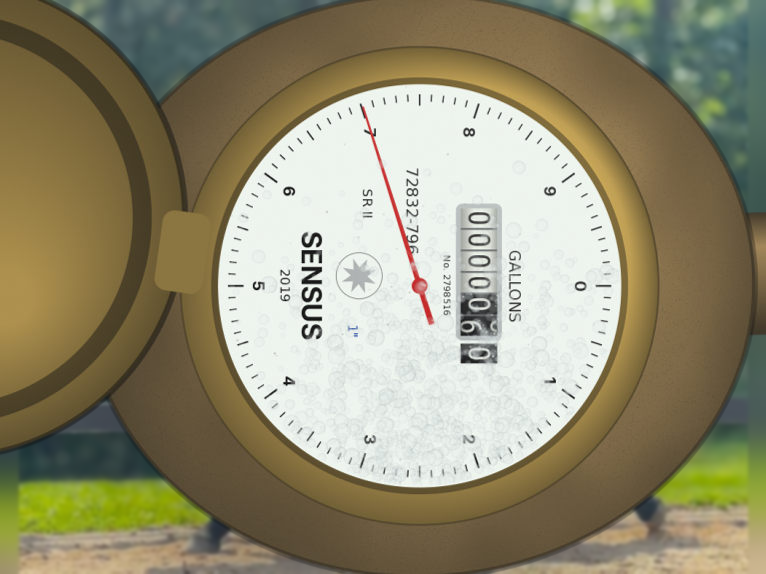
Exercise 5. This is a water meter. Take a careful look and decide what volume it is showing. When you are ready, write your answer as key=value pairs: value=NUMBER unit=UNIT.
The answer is value=57.0 unit=gal
